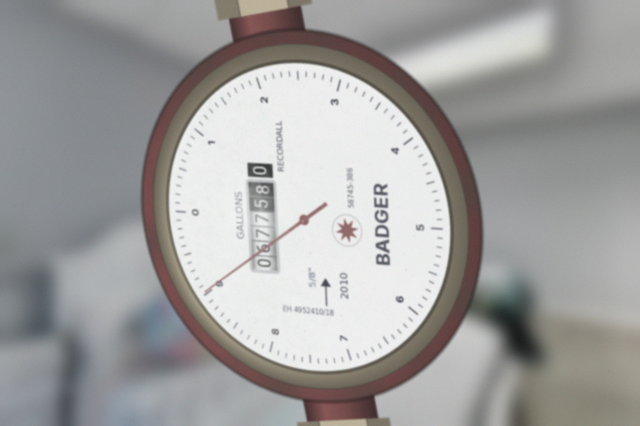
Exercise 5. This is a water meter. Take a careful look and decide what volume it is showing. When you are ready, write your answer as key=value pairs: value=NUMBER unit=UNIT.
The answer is value=677579.0 unit=gal
